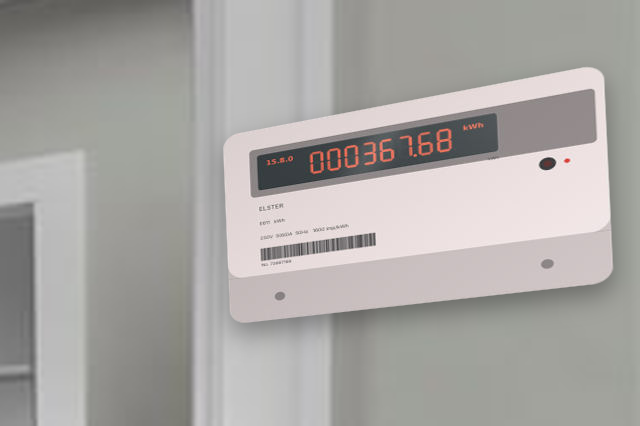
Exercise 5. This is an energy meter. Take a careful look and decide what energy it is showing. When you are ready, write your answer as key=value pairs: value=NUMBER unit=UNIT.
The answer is value=367.68 unit=kWh
